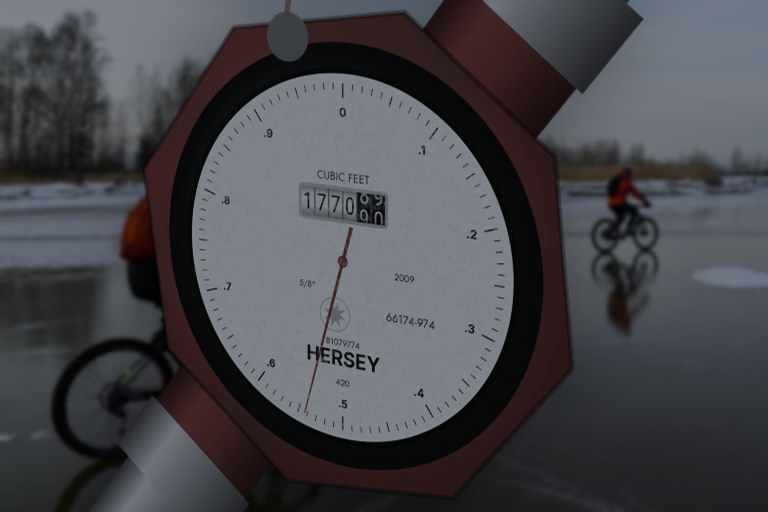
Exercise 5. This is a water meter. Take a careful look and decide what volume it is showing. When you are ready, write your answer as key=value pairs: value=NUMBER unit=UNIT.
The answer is value=177089.54 unit=ft³
